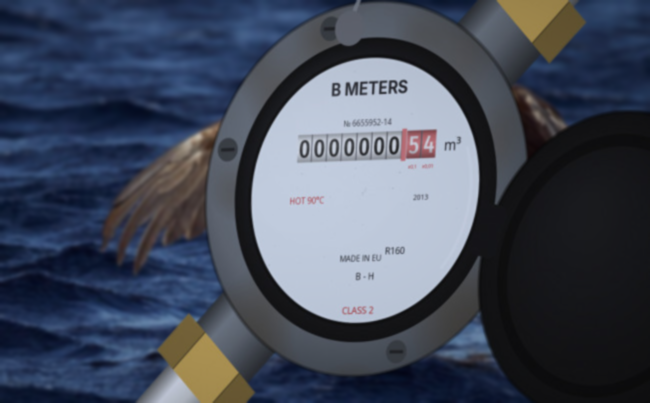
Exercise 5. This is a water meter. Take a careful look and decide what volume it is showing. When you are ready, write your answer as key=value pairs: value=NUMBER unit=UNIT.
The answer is value=0.54 unit=m³
